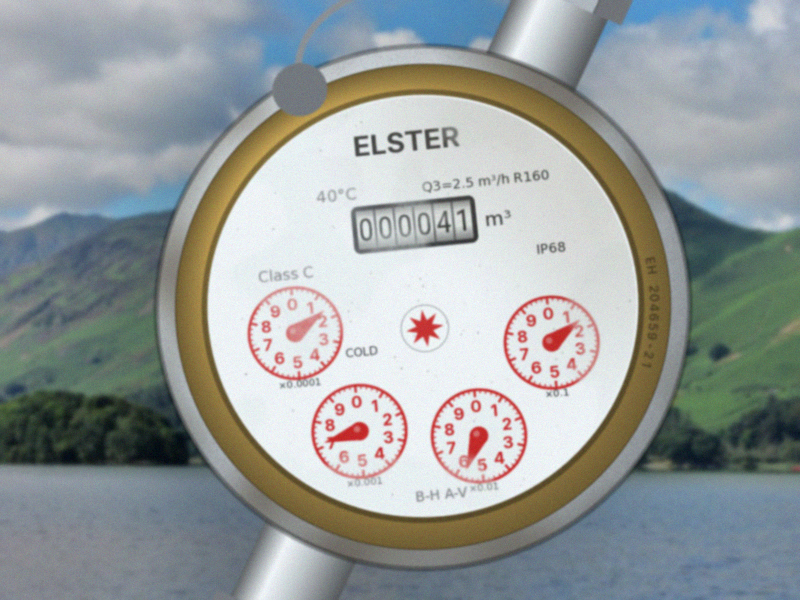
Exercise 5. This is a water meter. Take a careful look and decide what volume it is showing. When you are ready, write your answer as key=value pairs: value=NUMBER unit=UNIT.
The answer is value=41.1571 unit=m³
